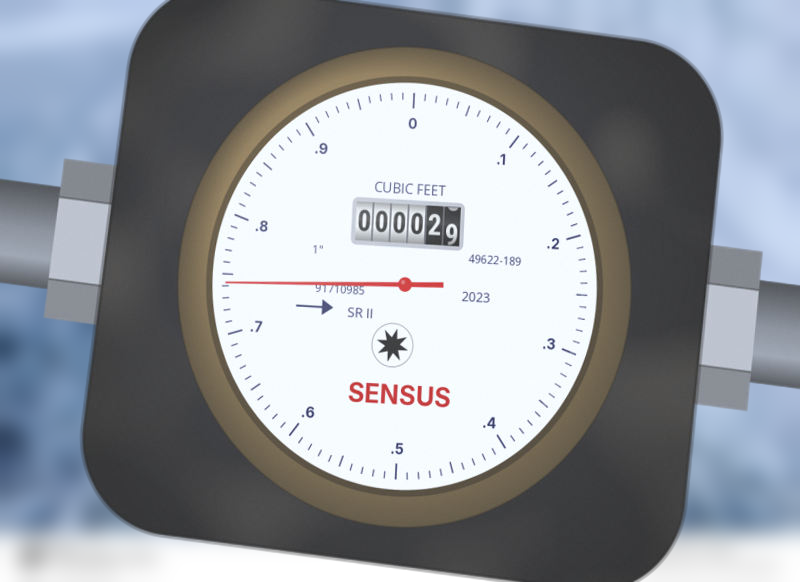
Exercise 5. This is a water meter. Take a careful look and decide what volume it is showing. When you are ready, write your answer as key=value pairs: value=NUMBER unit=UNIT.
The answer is value=28.74 unit=ft³
